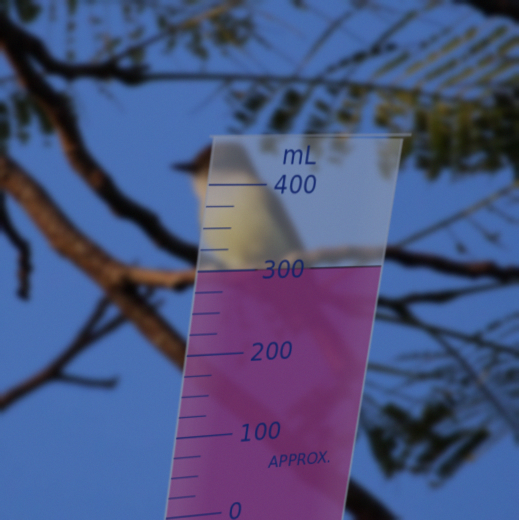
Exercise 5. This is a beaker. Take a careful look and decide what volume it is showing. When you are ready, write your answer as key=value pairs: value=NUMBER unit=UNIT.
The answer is value=300 unit=mL
